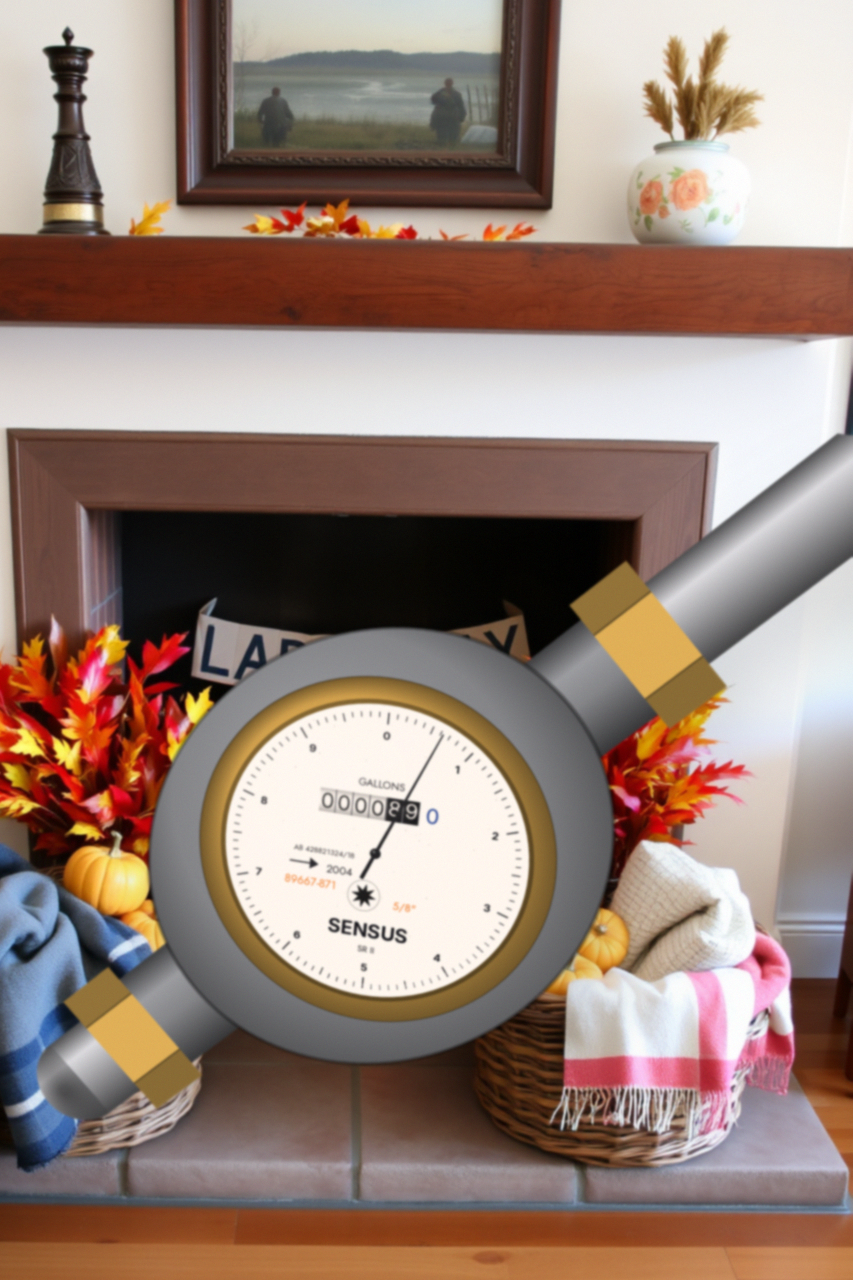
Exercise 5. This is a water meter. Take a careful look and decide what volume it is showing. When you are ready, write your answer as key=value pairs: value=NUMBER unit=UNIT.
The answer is value=890.6 unit=gal
